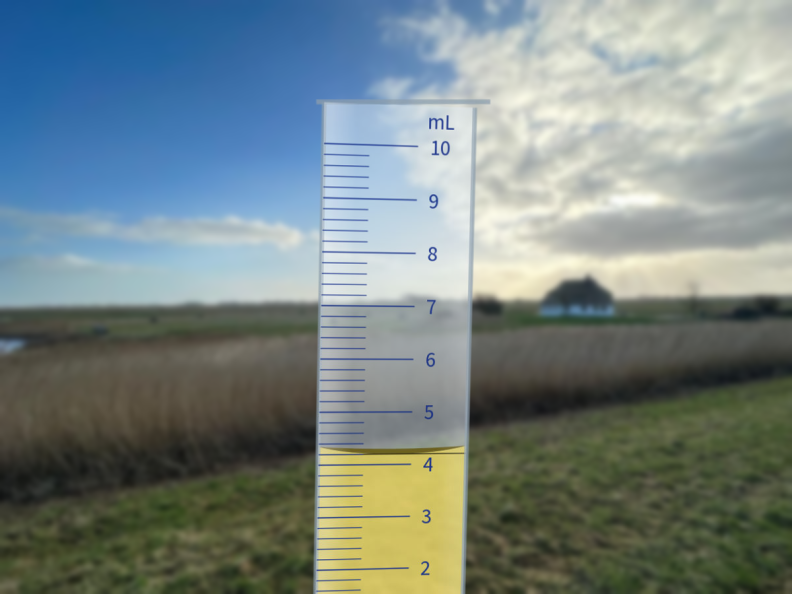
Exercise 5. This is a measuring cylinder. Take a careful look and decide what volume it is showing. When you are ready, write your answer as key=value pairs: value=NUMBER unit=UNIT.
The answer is value=4.2 unit=mL
